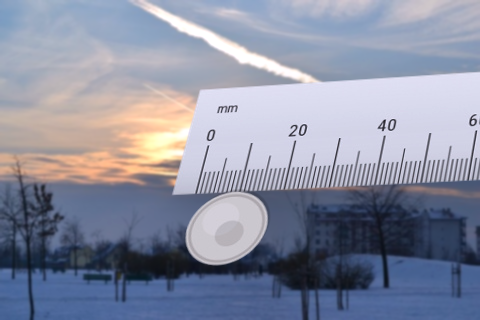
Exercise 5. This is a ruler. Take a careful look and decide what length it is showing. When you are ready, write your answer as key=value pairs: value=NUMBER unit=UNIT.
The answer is value=18 unit=mm
